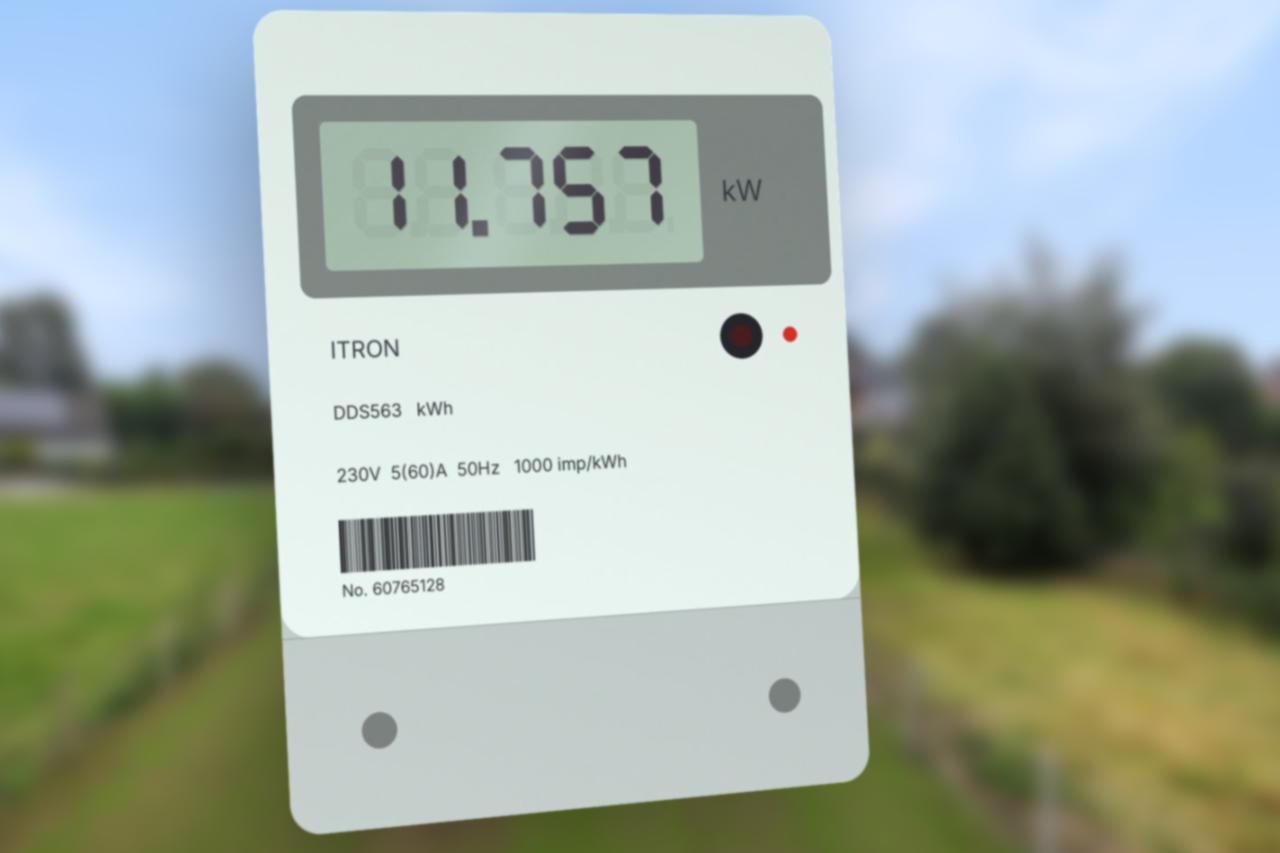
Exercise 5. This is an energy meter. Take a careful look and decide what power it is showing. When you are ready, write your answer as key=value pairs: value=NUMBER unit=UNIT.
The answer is value=11.757 unit=kW
